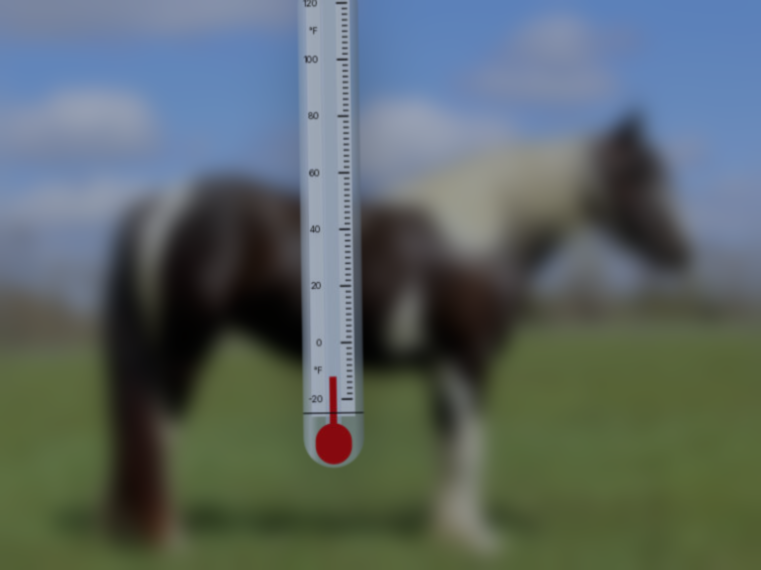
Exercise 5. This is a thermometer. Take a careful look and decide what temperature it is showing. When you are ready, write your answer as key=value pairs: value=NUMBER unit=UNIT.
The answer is value=-12 unit=°F
